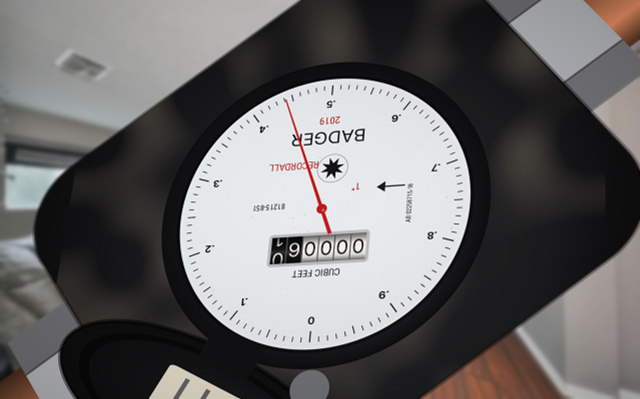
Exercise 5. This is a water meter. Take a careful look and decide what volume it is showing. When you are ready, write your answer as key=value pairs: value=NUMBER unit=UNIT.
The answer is value=60.44 unit=ft³
